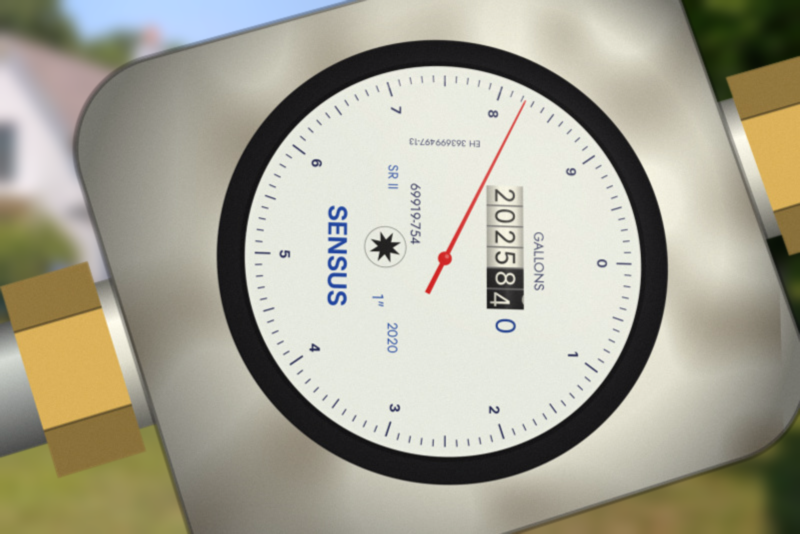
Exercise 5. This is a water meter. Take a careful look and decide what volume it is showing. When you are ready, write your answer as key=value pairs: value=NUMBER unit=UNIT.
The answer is value=2025838.2 unit=gal
